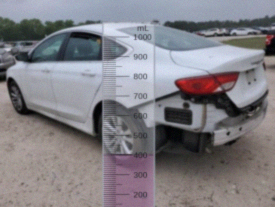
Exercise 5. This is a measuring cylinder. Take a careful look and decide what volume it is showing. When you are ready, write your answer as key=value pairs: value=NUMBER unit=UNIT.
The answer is value=400 unit=mL
